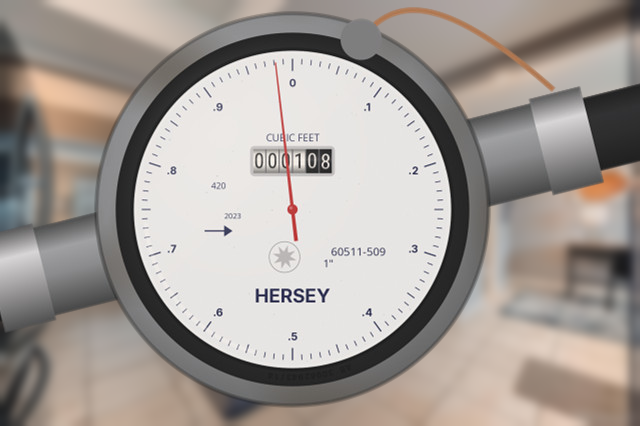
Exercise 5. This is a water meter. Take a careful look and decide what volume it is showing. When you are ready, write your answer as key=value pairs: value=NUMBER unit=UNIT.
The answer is value=107.98 unit=ft³
